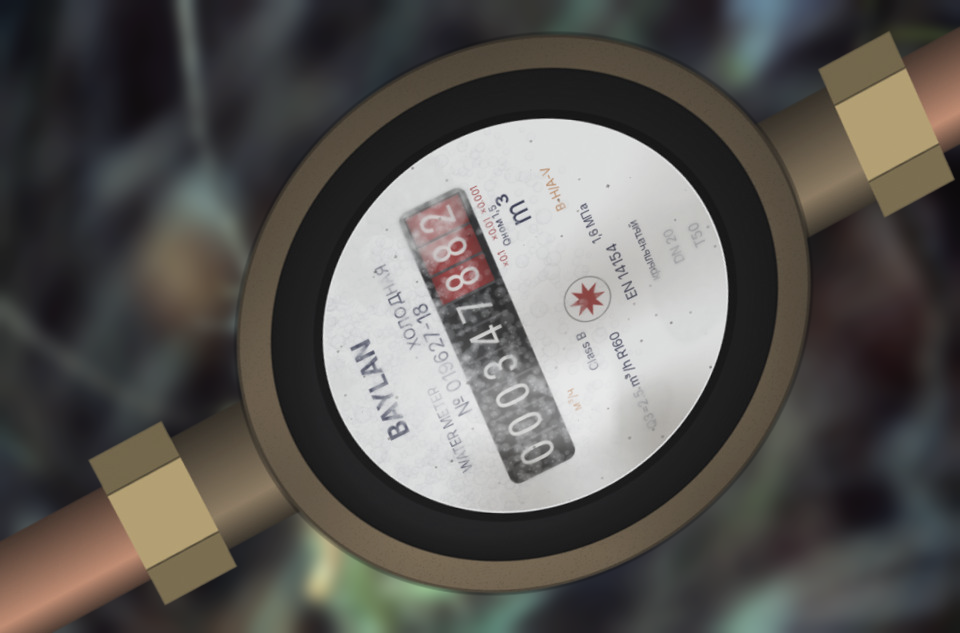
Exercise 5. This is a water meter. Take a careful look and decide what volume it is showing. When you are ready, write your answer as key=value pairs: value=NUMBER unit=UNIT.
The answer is value=347.882 unit=m³
